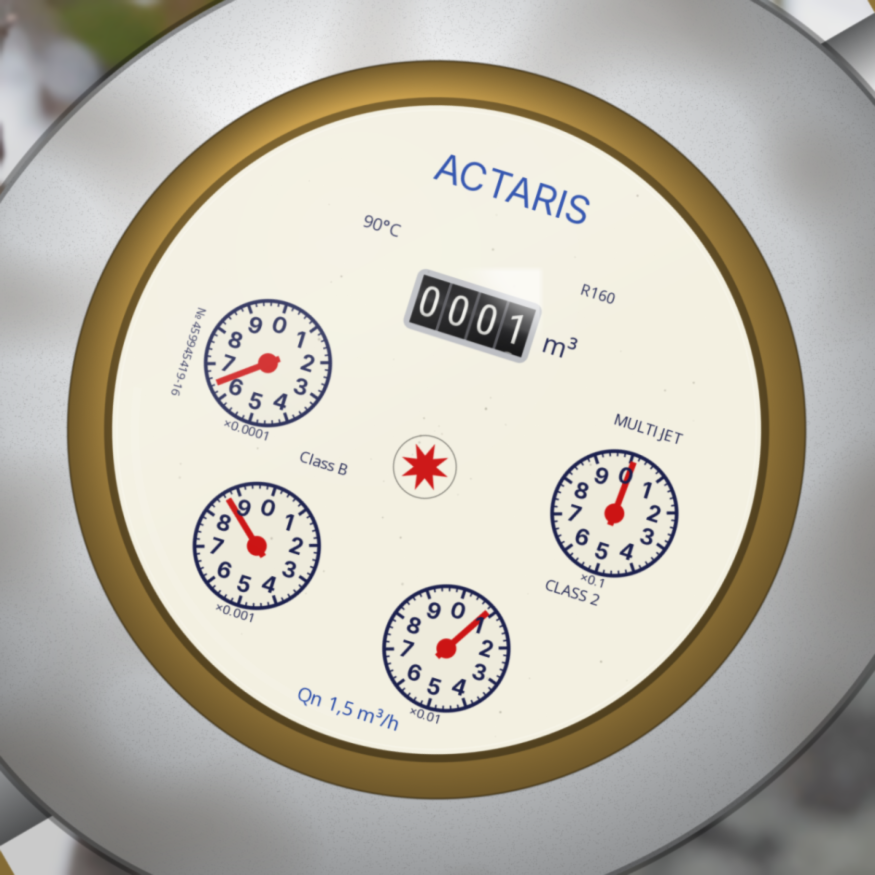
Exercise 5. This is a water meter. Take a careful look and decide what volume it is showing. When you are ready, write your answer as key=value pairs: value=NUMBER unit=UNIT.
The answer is value=1.0086 unit=m³
